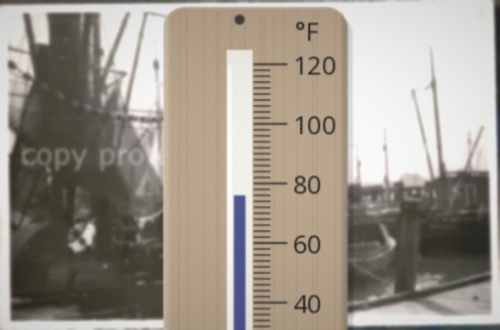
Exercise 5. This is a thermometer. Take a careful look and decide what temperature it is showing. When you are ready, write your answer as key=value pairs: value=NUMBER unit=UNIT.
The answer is value=76 unit=°F
